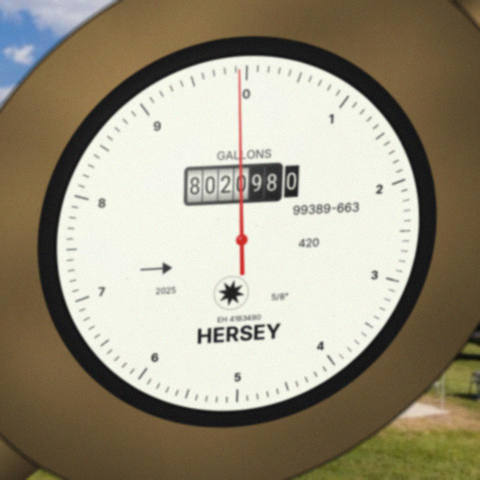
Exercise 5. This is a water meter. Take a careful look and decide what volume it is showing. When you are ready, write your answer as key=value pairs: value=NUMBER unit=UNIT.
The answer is value=8020979.9 unit=gal
